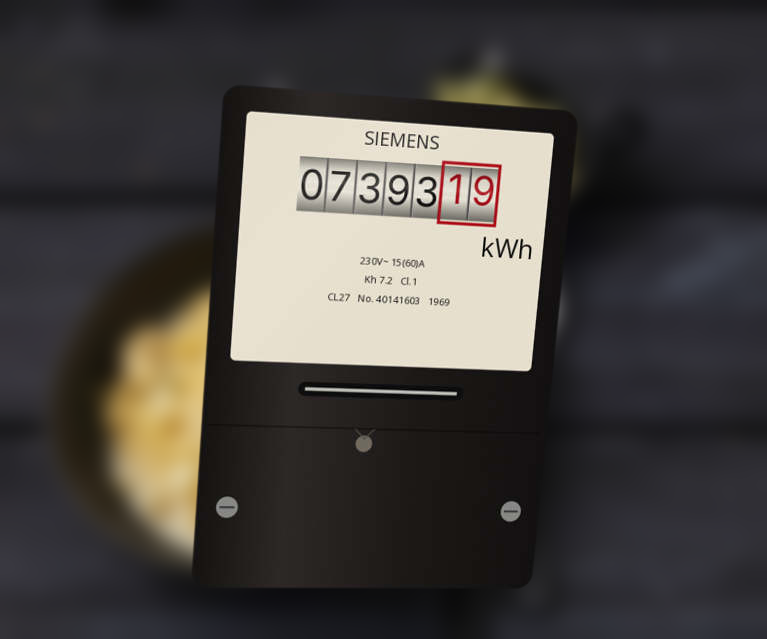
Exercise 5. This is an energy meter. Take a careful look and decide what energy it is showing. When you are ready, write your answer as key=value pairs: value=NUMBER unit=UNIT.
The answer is value=7393.19 unit=kWh
